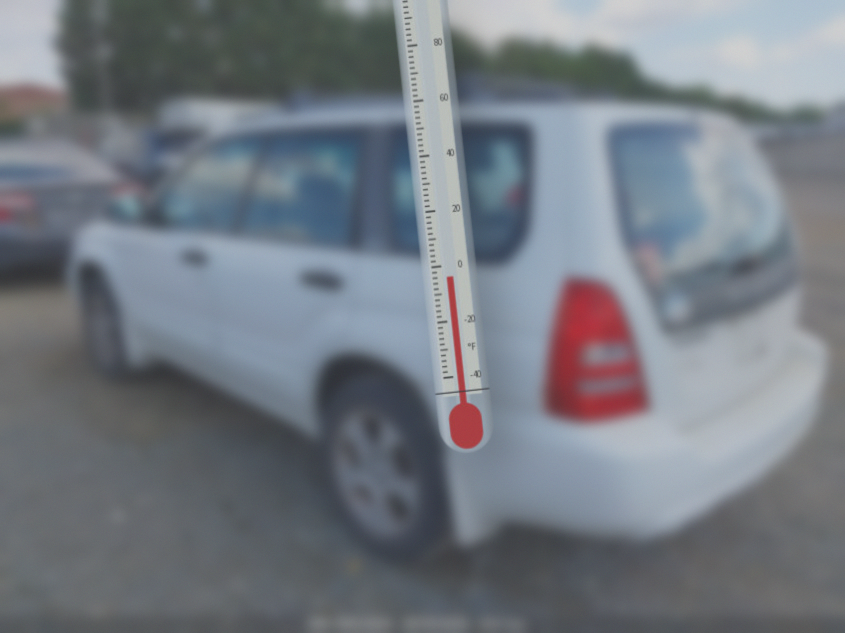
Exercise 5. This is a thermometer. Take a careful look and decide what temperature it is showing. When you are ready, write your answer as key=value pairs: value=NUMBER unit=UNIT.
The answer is value=-4 unit=°F
